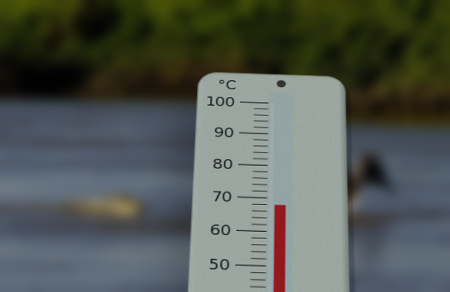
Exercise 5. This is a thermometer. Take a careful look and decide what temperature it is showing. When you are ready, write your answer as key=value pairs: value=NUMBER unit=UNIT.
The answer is value=68 unit=°C
